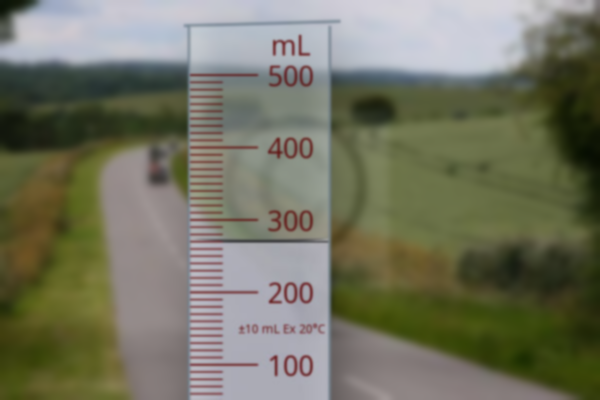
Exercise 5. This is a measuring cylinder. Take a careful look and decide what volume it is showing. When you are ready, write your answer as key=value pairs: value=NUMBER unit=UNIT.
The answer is value=270 unit=mL
